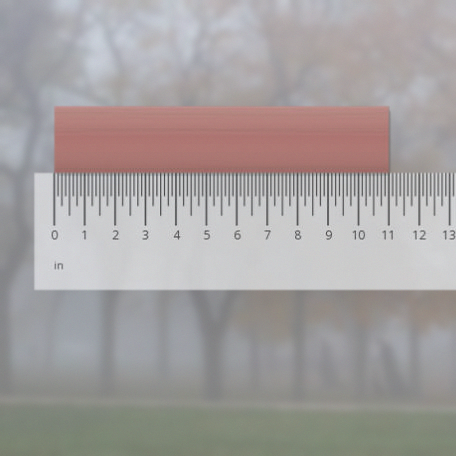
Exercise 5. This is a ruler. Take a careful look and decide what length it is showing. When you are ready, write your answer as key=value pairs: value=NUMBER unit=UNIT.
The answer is value=11 unit=in
